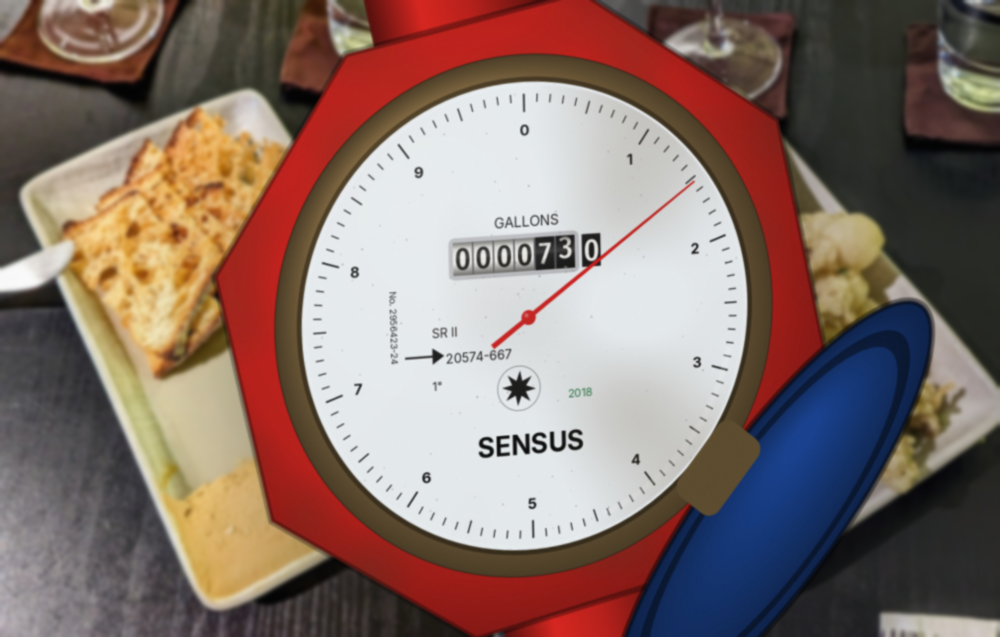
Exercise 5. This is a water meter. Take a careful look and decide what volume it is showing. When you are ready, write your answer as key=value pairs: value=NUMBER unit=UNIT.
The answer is value=731.5 unit=gal
